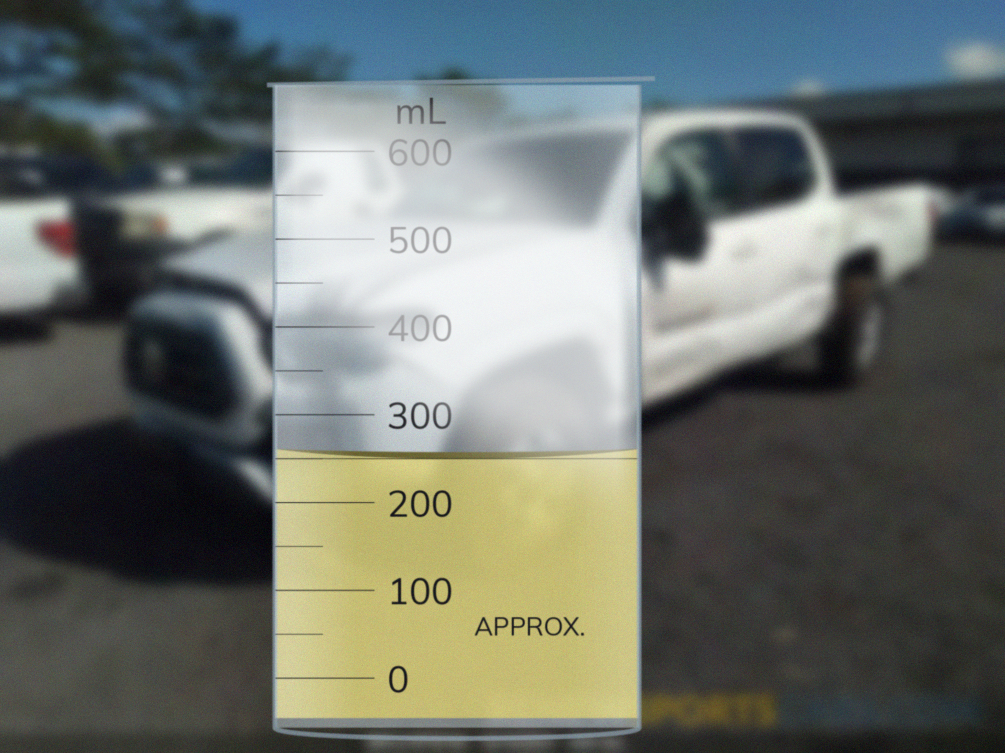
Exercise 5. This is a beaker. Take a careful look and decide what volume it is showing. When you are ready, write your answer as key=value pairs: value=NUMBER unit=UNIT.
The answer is value=250 unit=mL
